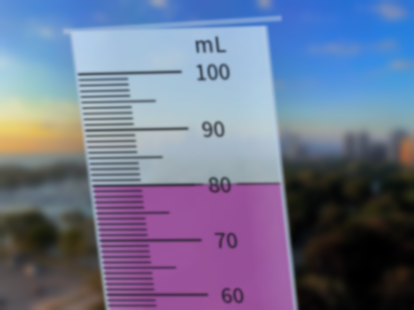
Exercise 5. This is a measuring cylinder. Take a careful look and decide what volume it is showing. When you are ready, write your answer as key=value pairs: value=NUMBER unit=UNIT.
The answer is value=80 unit=mL
